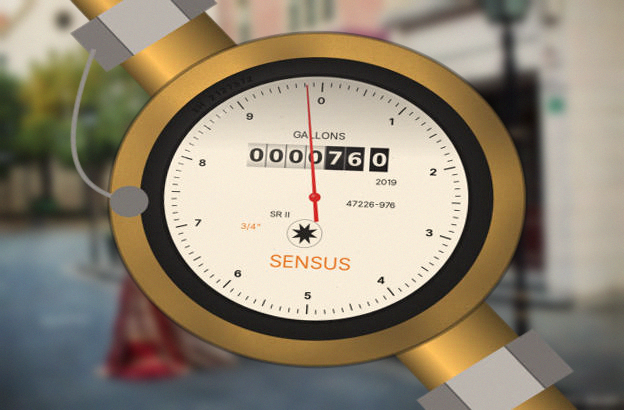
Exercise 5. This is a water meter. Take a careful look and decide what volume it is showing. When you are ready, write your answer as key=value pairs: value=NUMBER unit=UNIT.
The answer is value=759.8 unit=gal
